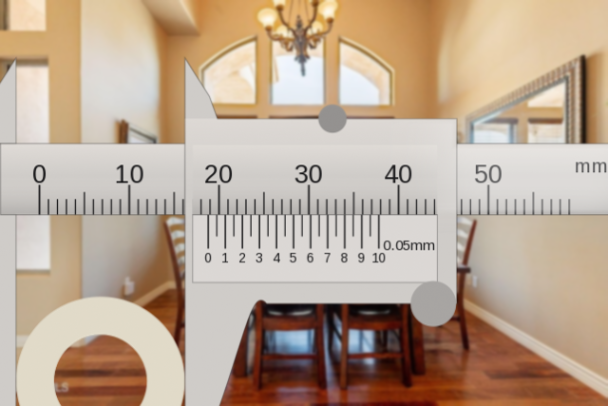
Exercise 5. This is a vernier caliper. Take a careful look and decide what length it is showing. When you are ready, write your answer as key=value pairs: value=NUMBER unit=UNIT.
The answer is value=18.8 unit=mm
